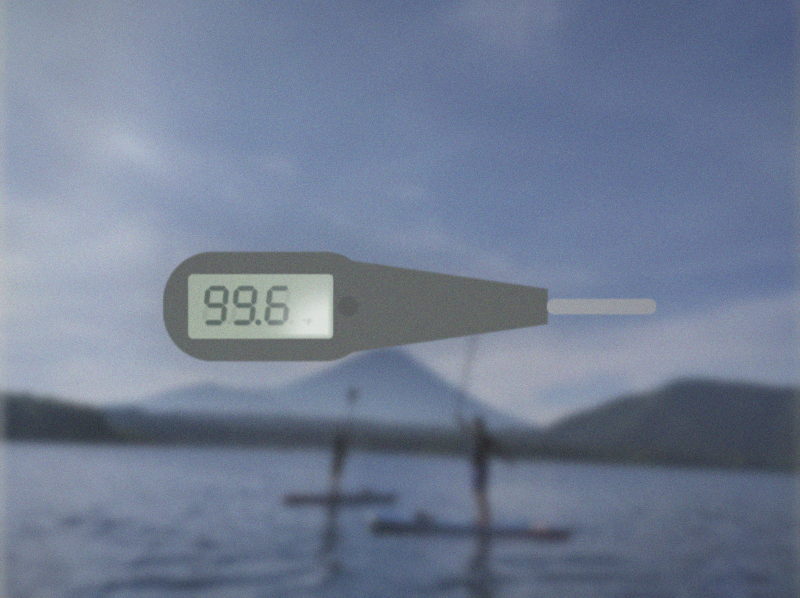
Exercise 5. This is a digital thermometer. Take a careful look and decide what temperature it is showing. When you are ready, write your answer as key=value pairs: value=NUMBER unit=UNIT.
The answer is value=99.6 unit=°F
